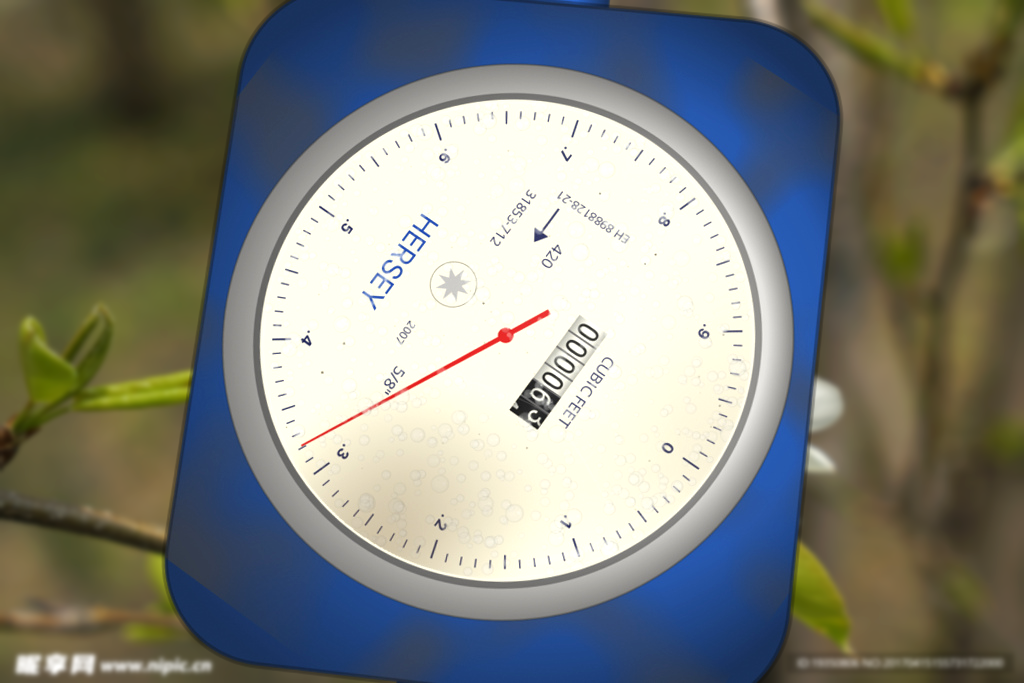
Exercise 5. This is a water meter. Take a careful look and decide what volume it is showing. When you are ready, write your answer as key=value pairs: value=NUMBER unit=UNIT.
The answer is value=63.32 unit=ft³
